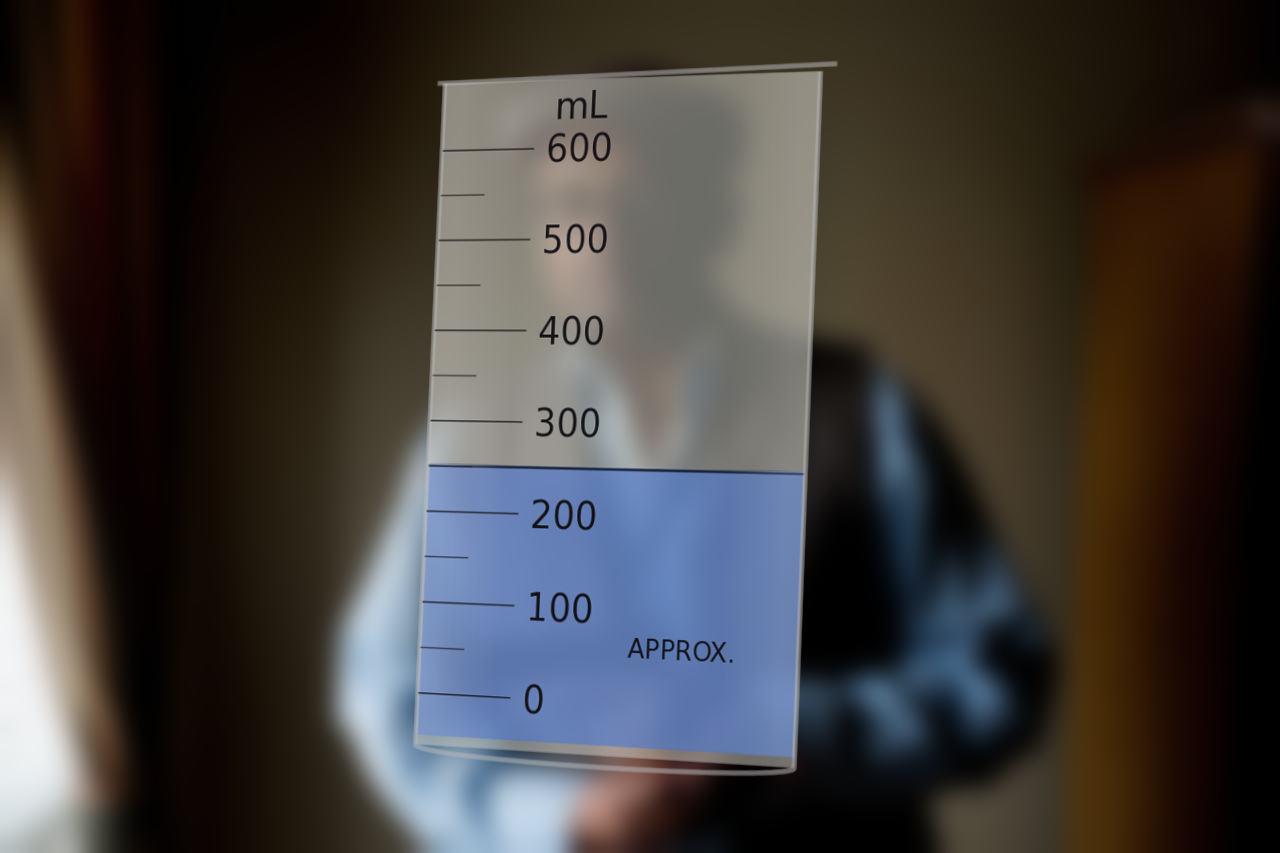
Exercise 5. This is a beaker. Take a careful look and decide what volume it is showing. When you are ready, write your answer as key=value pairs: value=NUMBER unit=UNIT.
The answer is value=250 unit=mL
